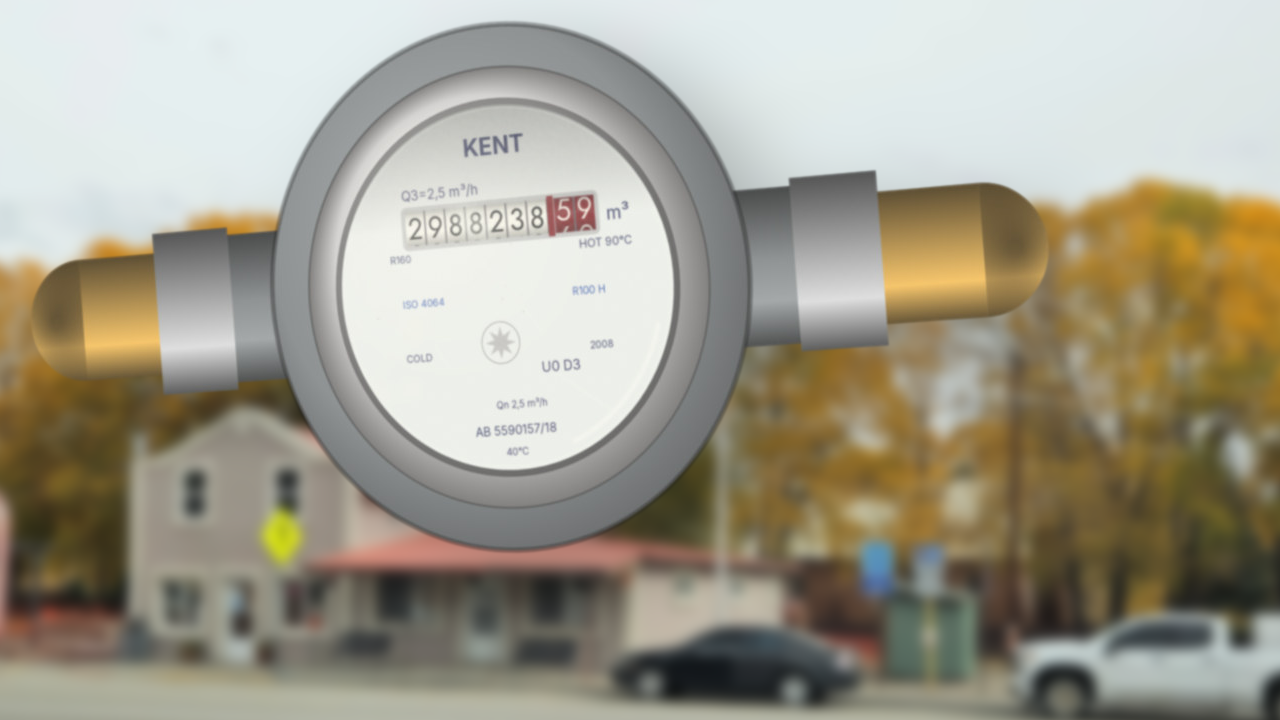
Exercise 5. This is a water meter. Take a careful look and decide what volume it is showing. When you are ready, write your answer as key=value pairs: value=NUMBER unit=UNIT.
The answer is value=2988238.59 unit=m³
